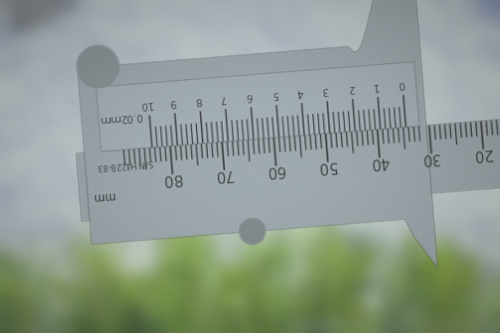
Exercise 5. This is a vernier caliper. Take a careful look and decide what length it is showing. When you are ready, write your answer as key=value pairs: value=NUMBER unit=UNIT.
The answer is value=34.5 unit=mm
